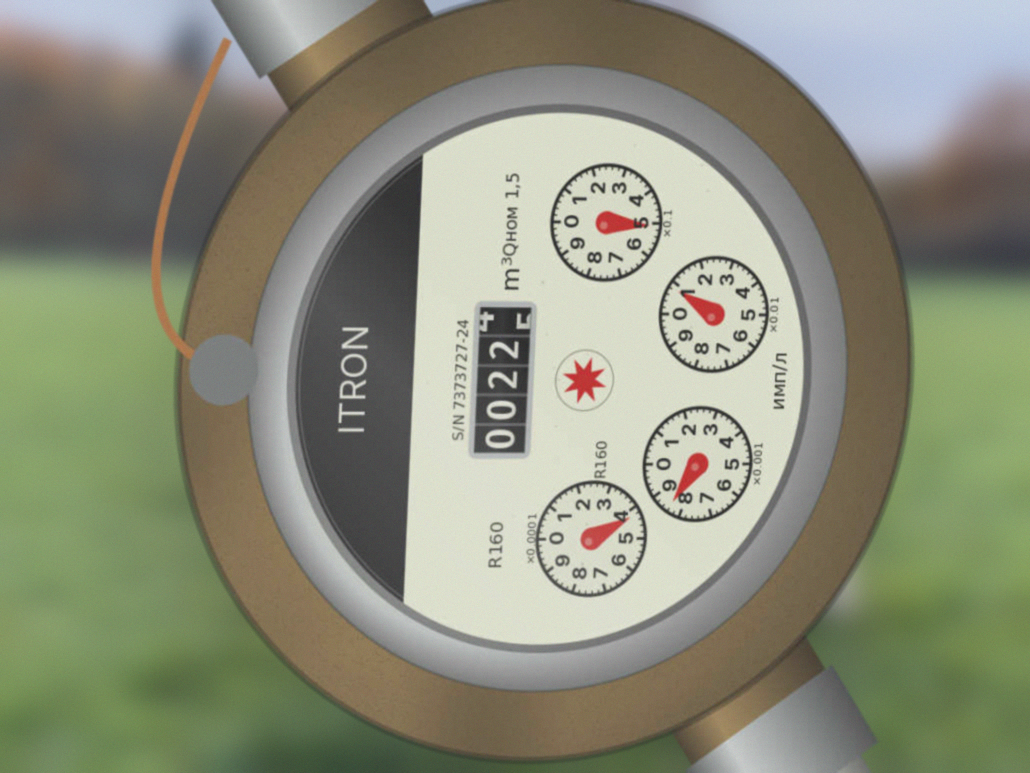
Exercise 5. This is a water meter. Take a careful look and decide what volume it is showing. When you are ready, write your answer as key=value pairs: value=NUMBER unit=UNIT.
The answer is value=224.5084 unit=m³
